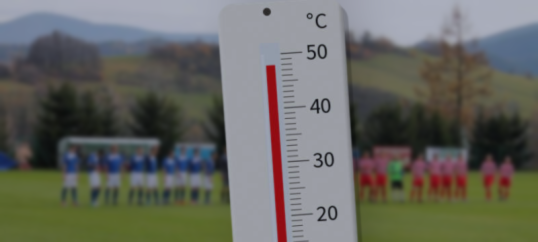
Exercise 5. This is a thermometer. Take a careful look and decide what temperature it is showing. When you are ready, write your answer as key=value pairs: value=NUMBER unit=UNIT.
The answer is value=48 unit=°C
